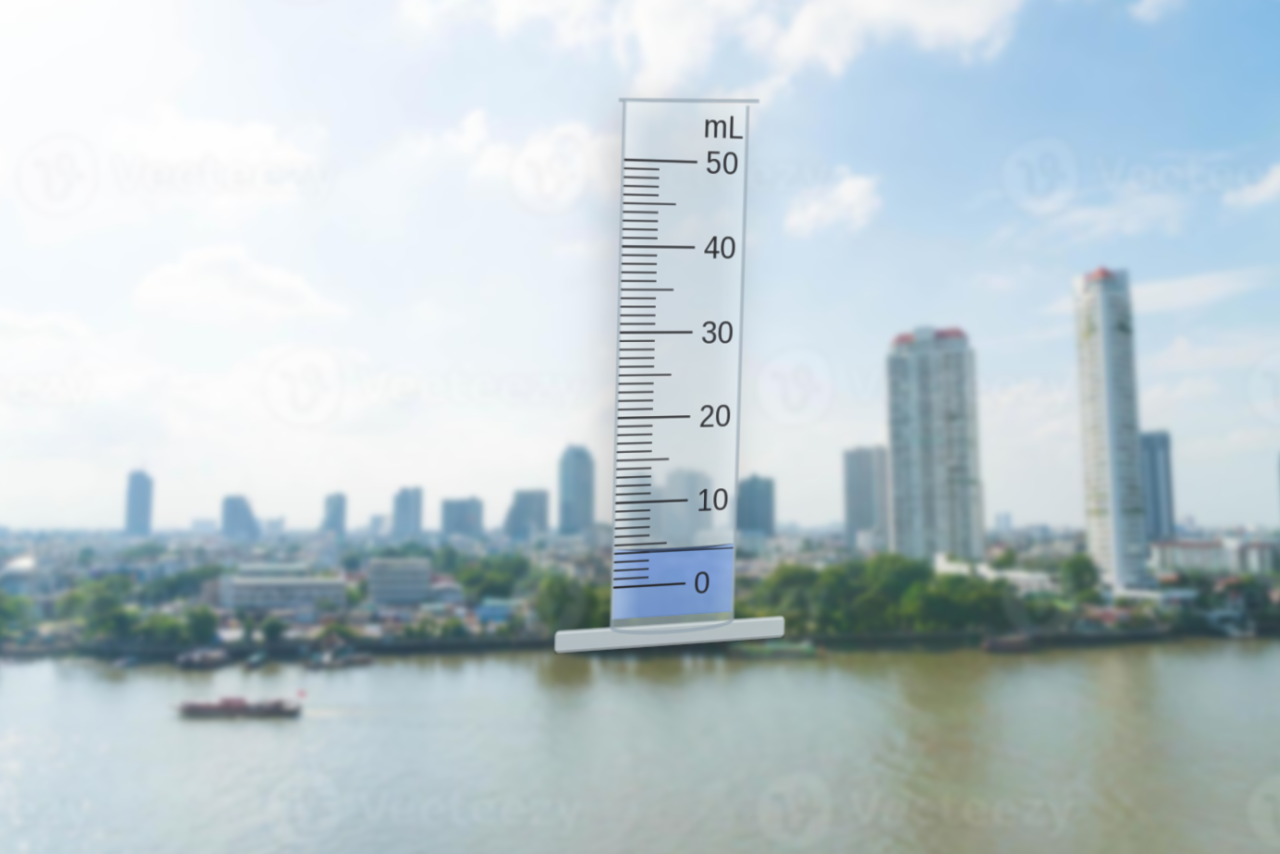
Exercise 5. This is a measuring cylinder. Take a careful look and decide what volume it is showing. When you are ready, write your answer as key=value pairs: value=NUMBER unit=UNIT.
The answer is value=4 unit=mL
